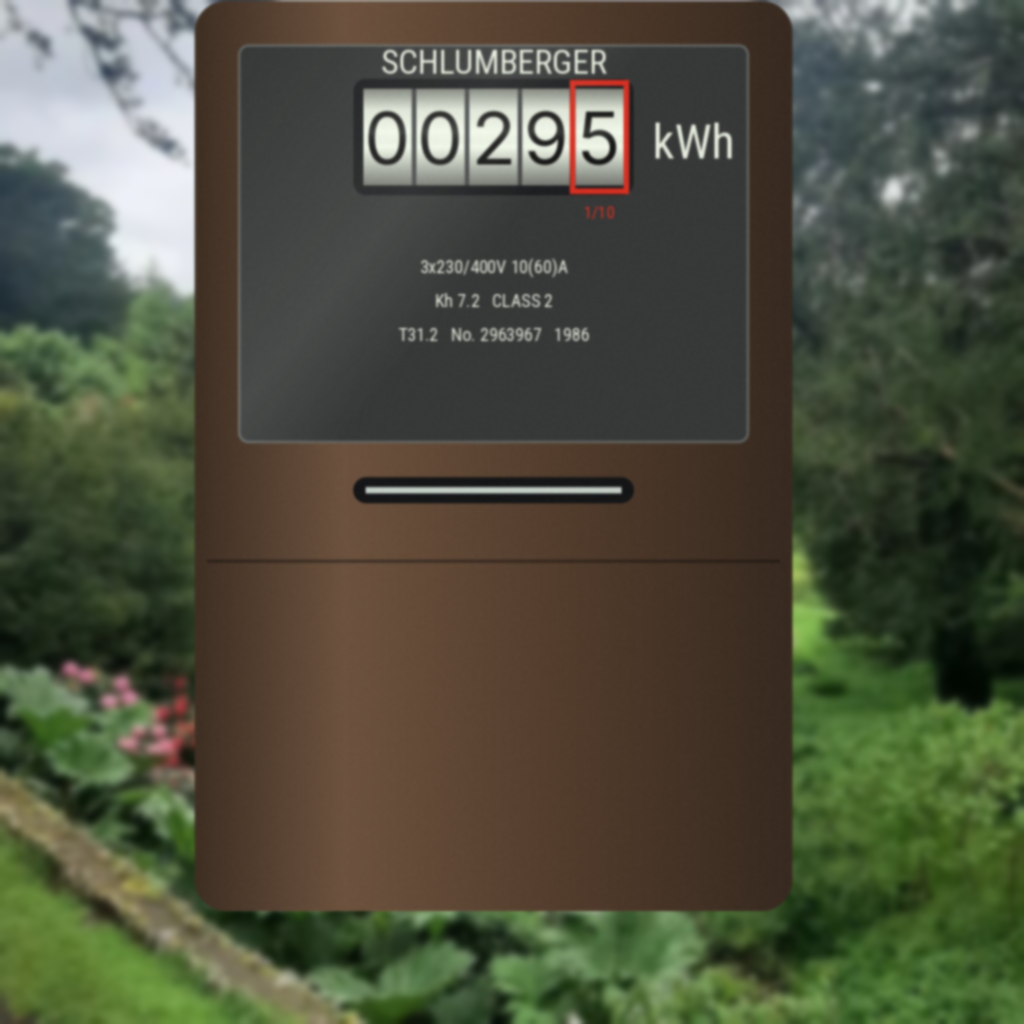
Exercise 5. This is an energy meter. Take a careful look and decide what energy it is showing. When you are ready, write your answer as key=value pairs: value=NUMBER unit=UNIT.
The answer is value=29.5 unit=kWh
